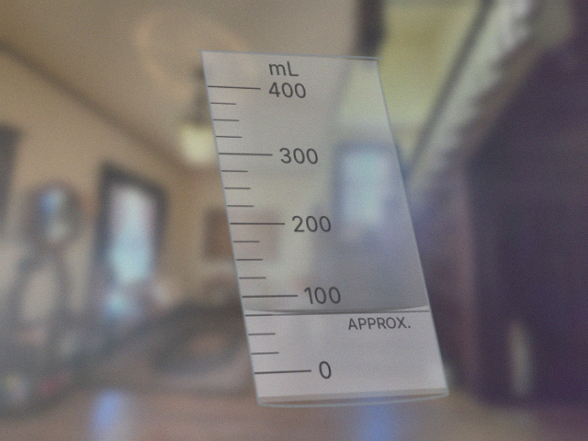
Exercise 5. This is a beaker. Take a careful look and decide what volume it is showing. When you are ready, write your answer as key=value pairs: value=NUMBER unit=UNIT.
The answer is value=75 unit=mL
